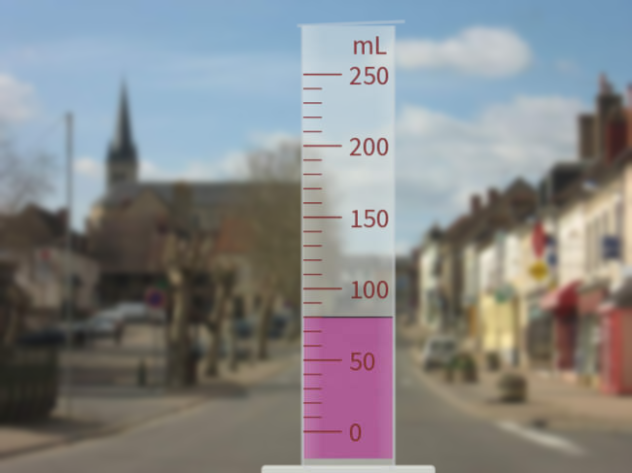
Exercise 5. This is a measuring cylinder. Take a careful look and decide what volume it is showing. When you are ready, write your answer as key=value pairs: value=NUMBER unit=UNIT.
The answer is value=80 unit=mL
